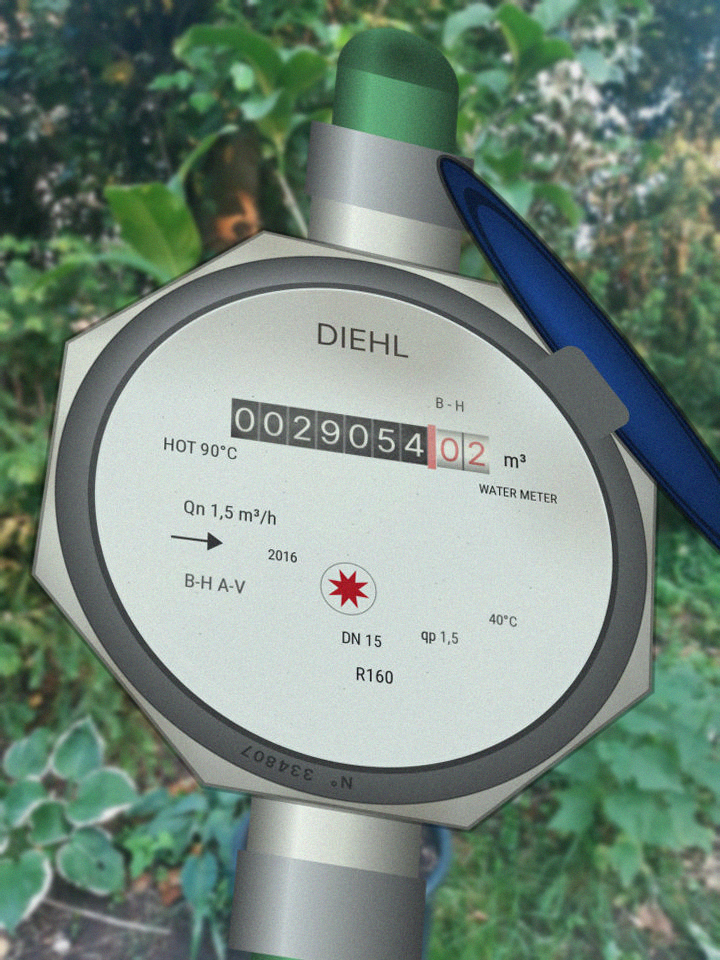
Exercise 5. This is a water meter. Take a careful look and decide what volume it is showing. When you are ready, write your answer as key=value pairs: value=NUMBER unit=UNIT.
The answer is value=29054.02 unit=m³
